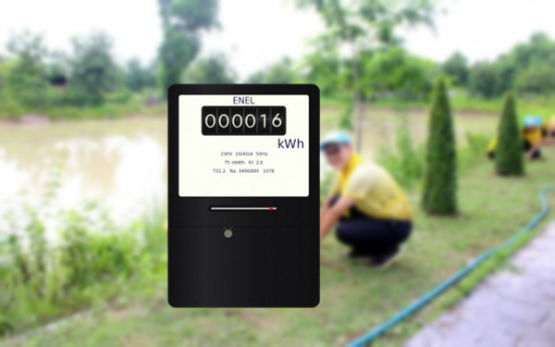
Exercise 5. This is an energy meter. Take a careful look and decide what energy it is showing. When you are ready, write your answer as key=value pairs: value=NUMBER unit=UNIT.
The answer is value=16 unit=kWh
